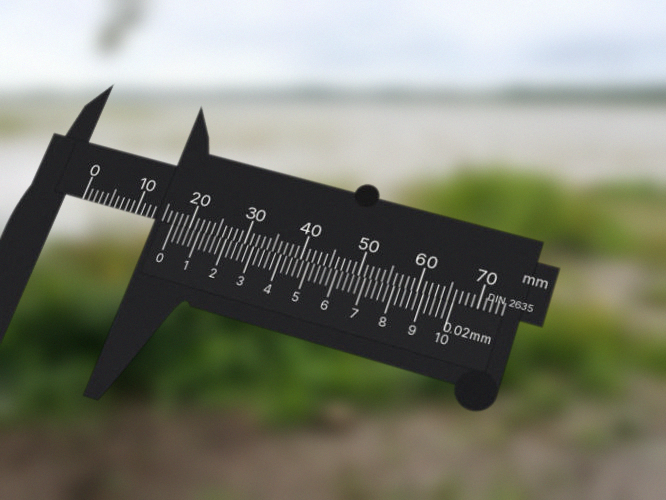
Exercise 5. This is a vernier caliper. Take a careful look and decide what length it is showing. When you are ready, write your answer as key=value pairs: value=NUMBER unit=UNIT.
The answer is value=17.0 unit=mm
